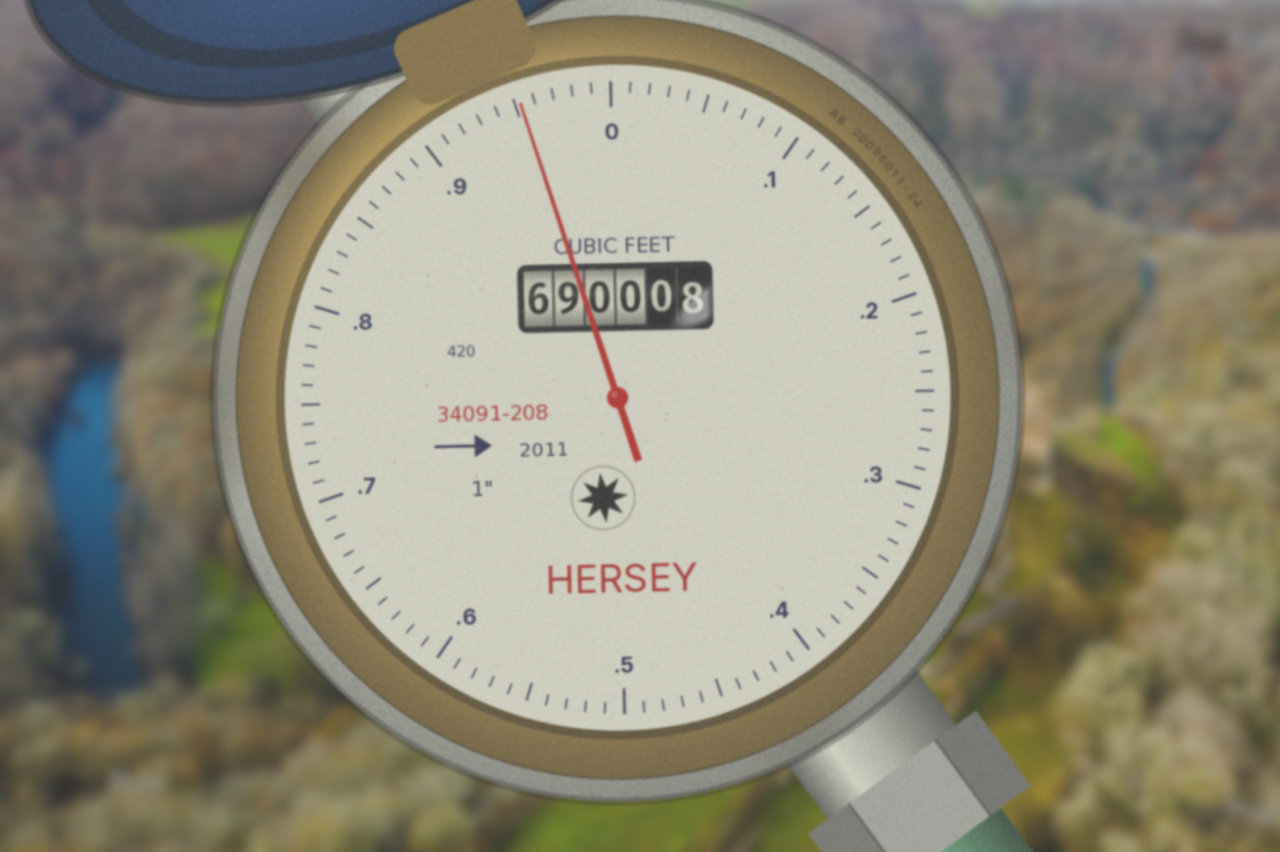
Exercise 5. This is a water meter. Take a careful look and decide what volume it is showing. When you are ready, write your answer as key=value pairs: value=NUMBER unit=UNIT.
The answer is value=690007.95 unit=ft³
